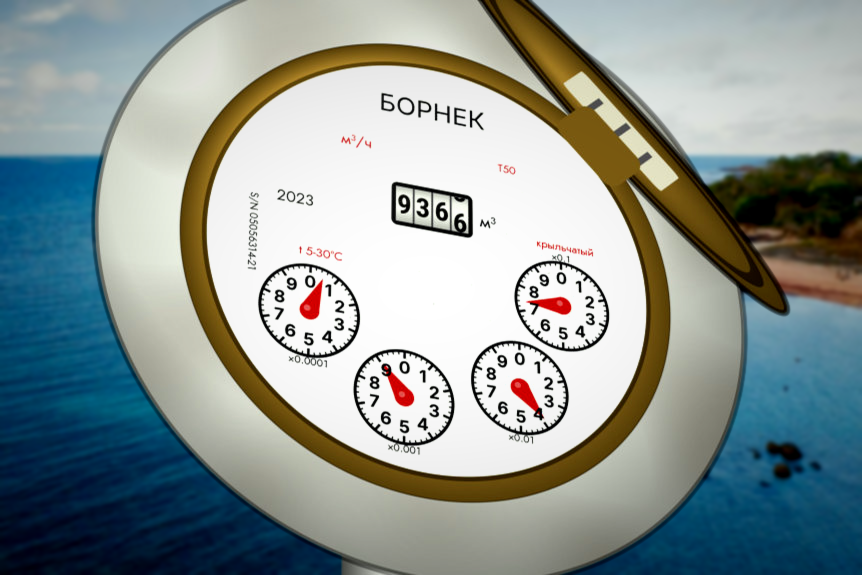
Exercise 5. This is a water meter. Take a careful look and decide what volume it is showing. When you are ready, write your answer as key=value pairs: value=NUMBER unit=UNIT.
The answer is value=9365.7390 unit=m³
